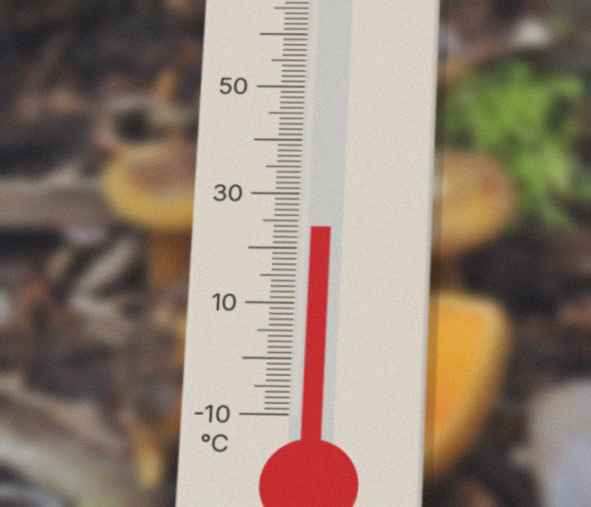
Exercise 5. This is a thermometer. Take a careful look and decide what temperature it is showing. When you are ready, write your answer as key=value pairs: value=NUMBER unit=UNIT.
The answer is value=24 unit=°C
